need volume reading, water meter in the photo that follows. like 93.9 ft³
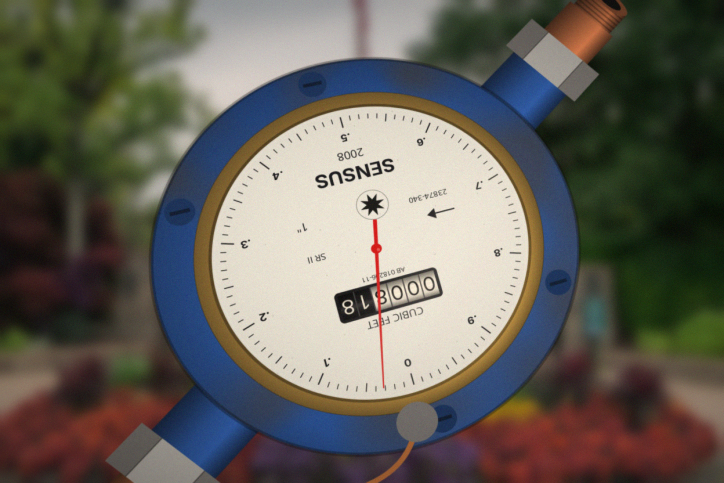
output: 818.03 ft³
